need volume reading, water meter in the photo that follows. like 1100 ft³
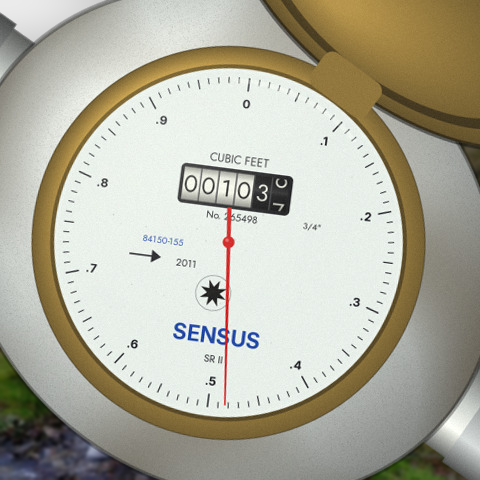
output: 1036.48 ft³
